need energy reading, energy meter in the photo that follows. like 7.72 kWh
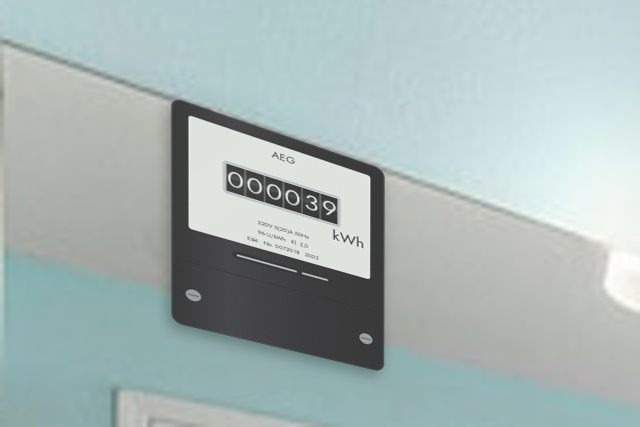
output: 39 kWh
